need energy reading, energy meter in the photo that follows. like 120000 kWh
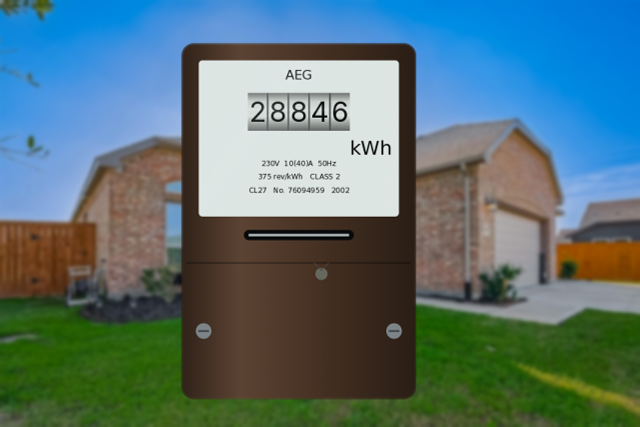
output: 28846 kWh
